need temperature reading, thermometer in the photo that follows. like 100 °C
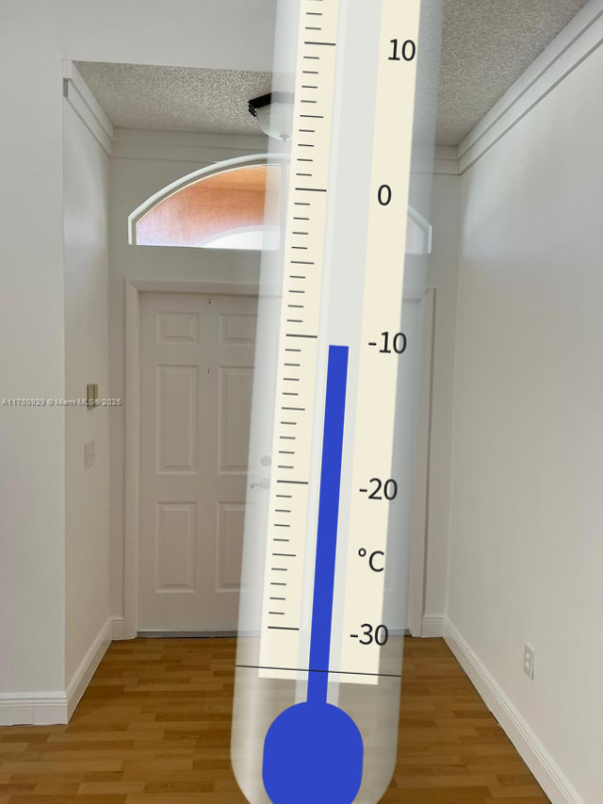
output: -10.5 °C
